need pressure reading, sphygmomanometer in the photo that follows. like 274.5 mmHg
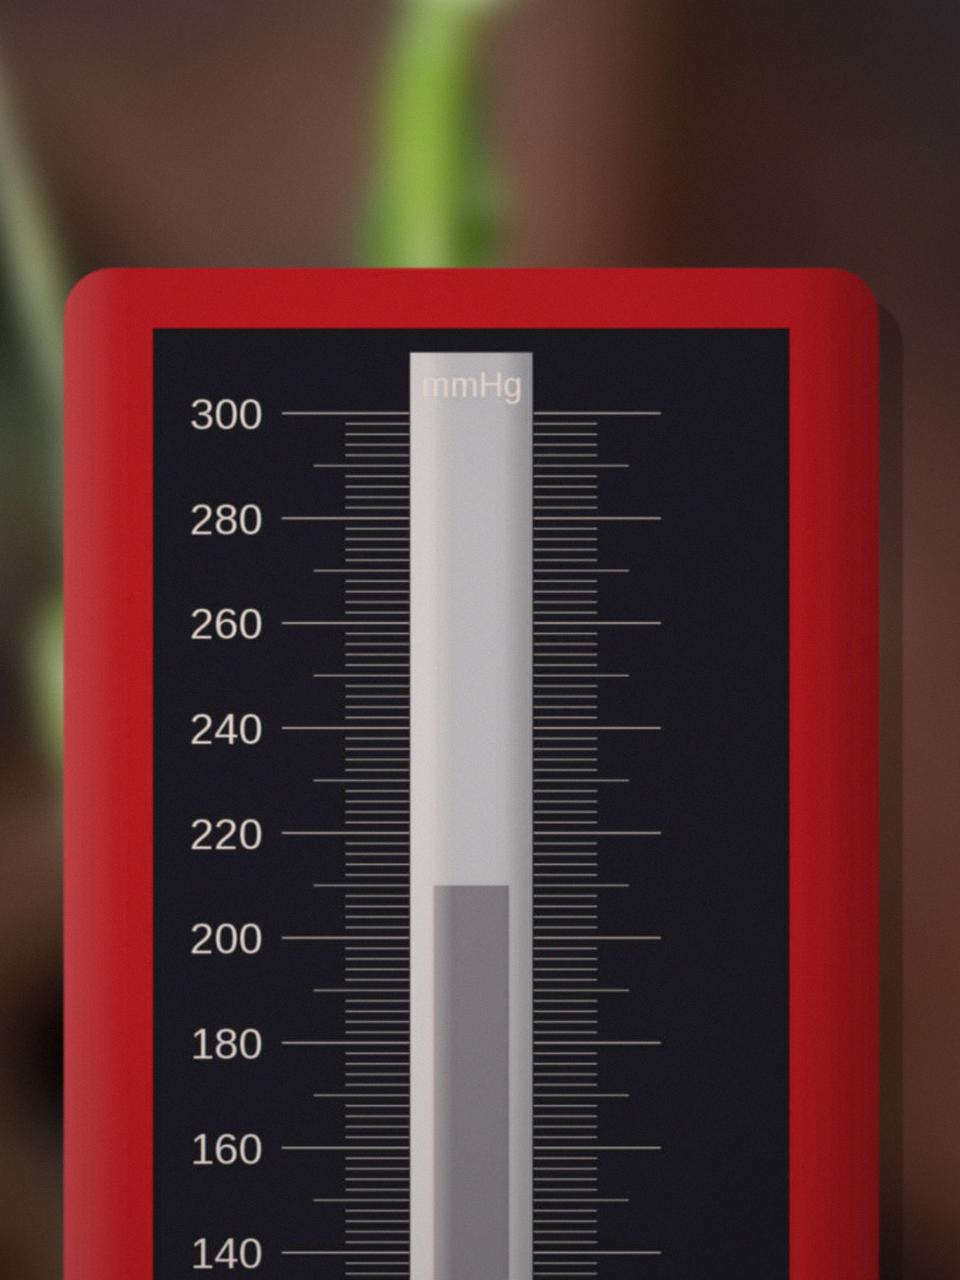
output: 210 mmHg
